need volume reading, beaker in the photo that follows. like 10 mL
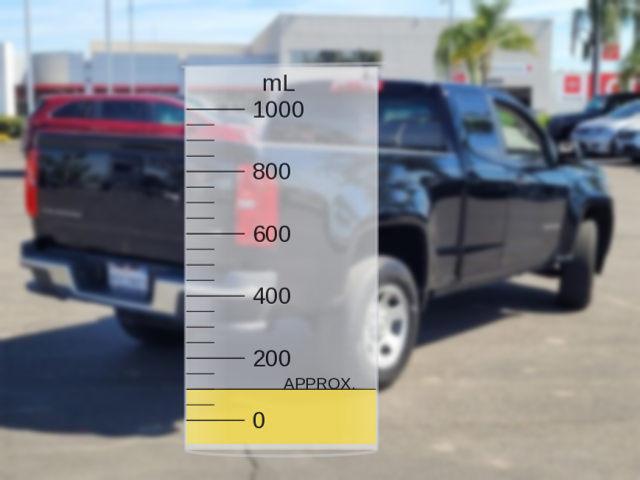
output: 100 mL
